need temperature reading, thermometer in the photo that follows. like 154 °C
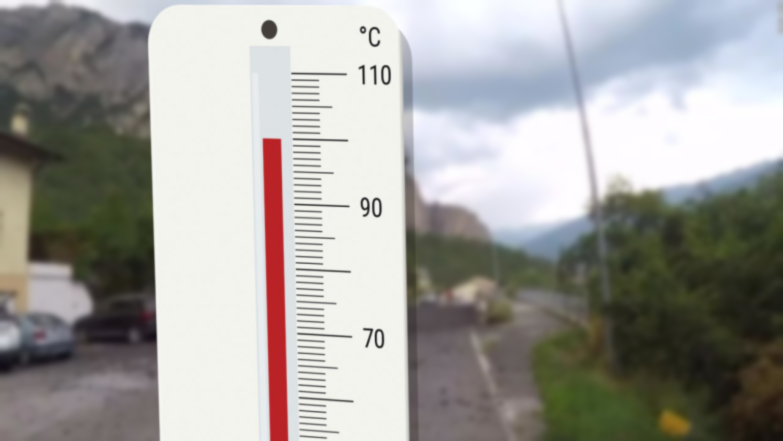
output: 100 °C
